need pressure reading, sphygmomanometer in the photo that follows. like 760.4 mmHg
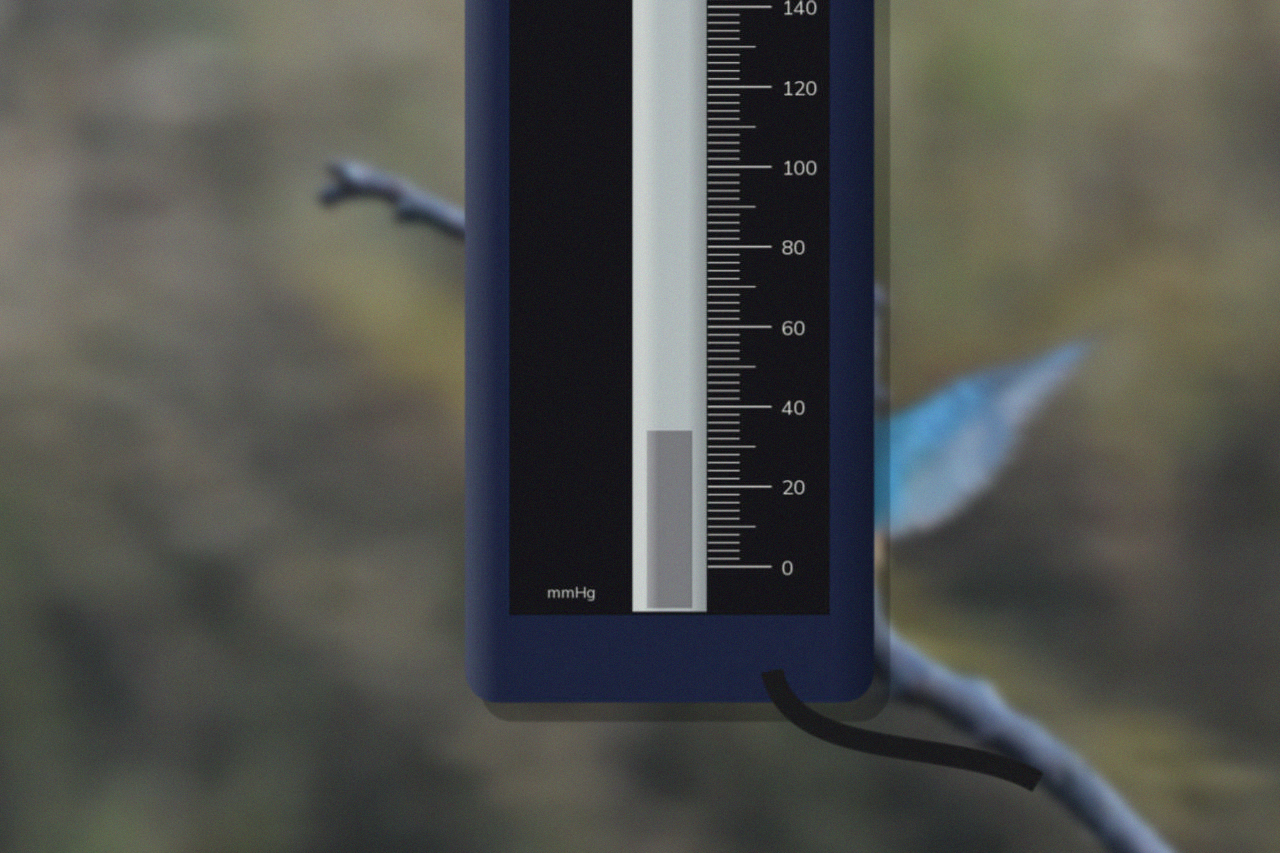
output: 34 mmHg
